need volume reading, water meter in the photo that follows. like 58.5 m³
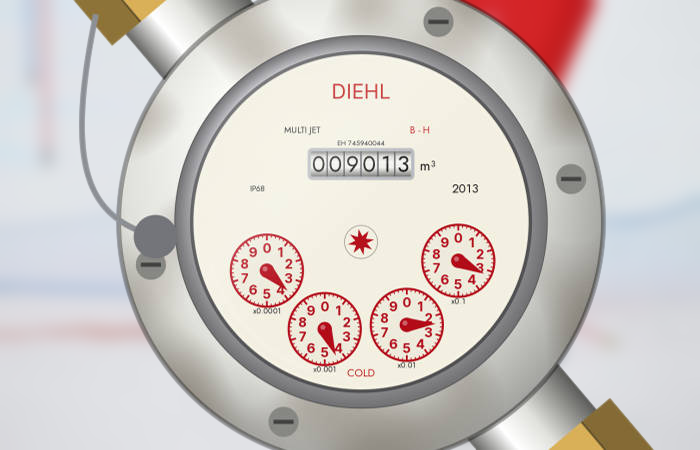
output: 9013.3243 m³
